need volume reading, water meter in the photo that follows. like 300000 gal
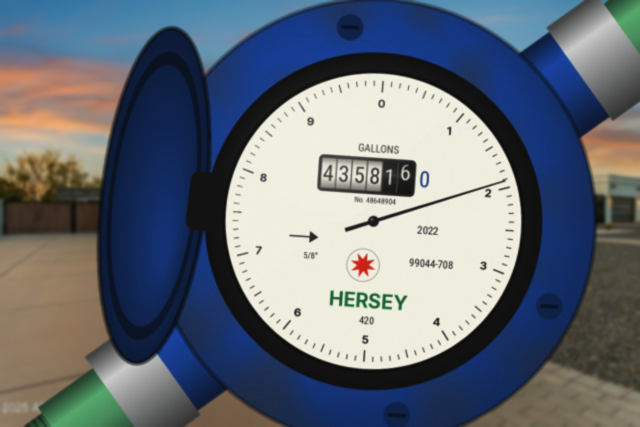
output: 4358161.9 gal
